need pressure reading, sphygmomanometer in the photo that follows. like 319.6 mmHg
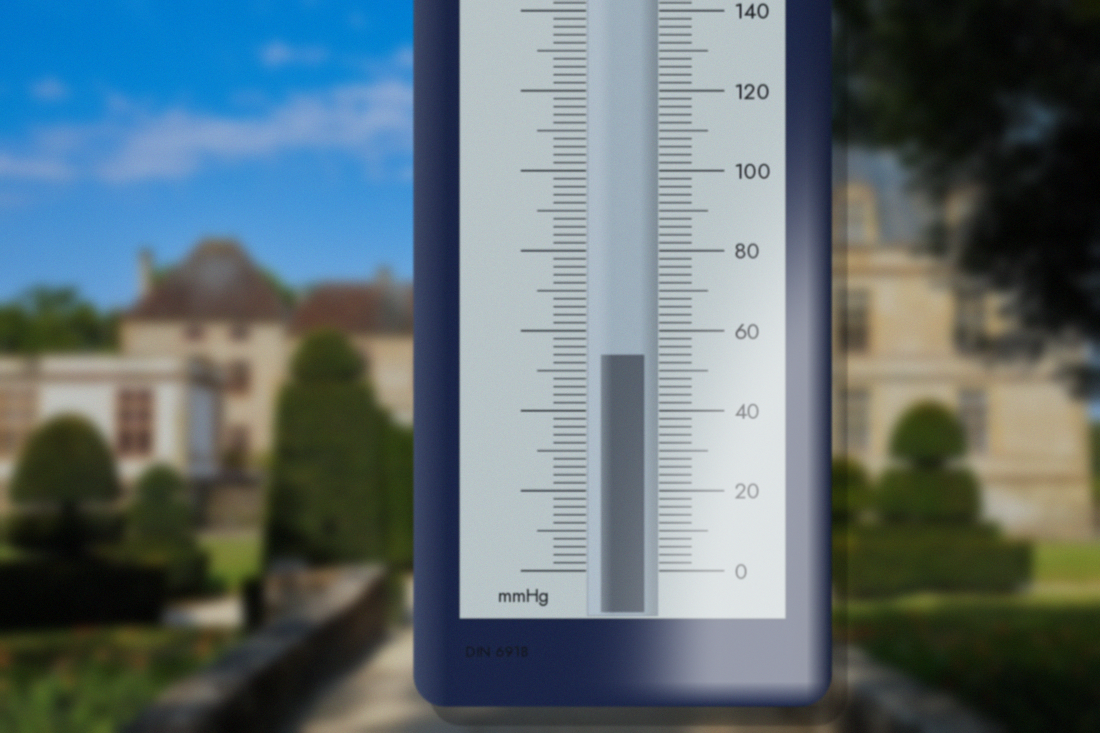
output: 54 mmHg
